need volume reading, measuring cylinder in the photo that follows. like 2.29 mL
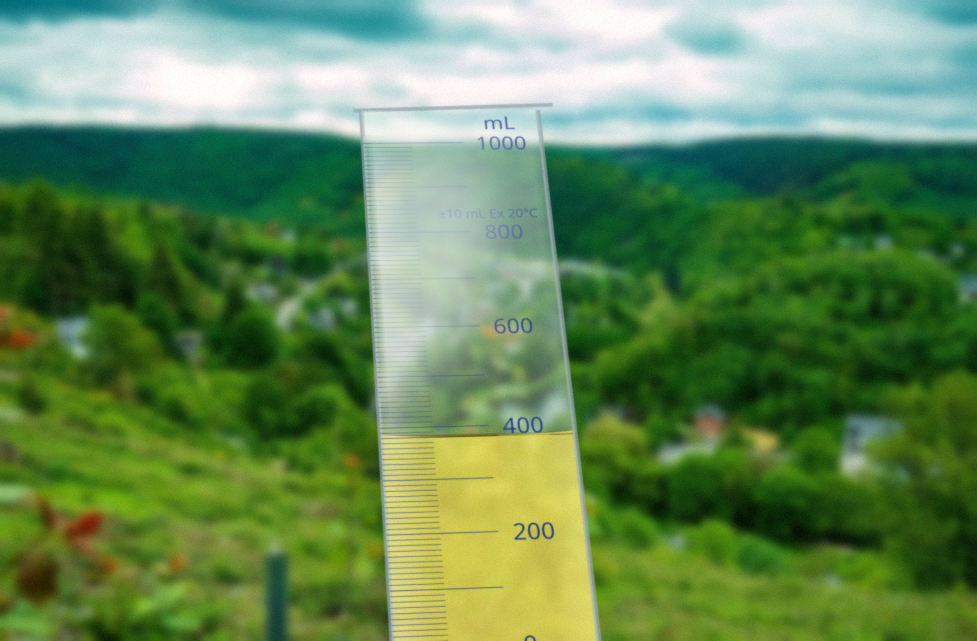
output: 380 mL
